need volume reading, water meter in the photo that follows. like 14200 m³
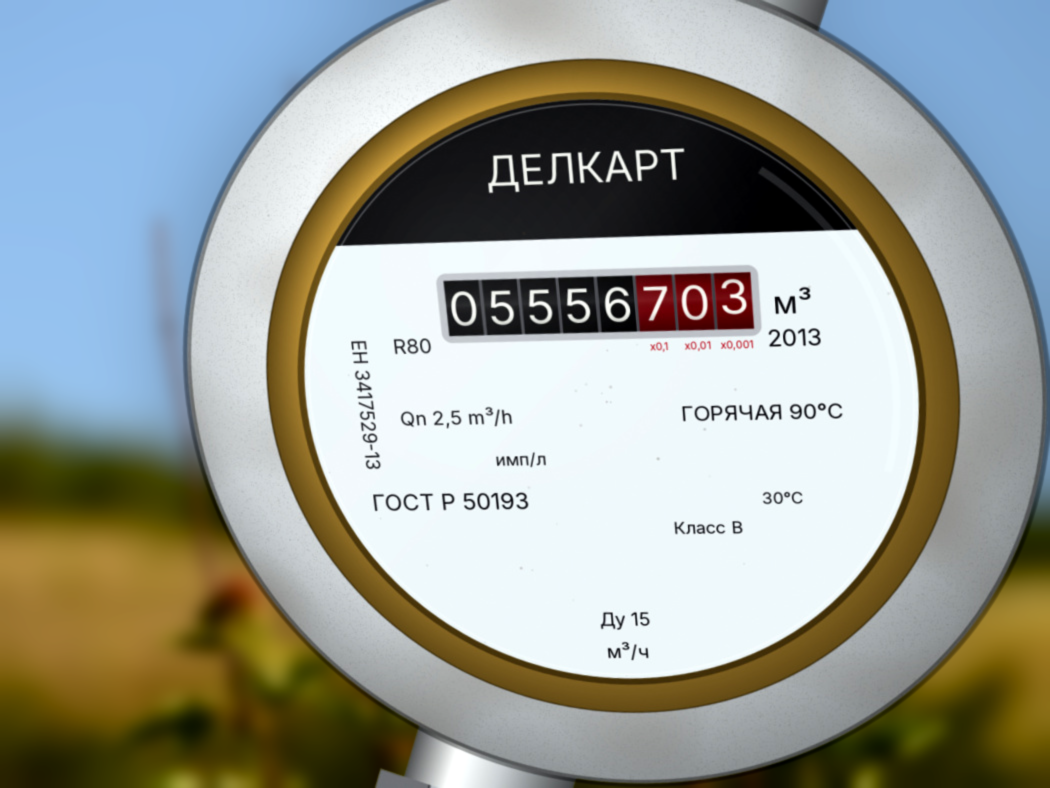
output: 5556.703 m³
